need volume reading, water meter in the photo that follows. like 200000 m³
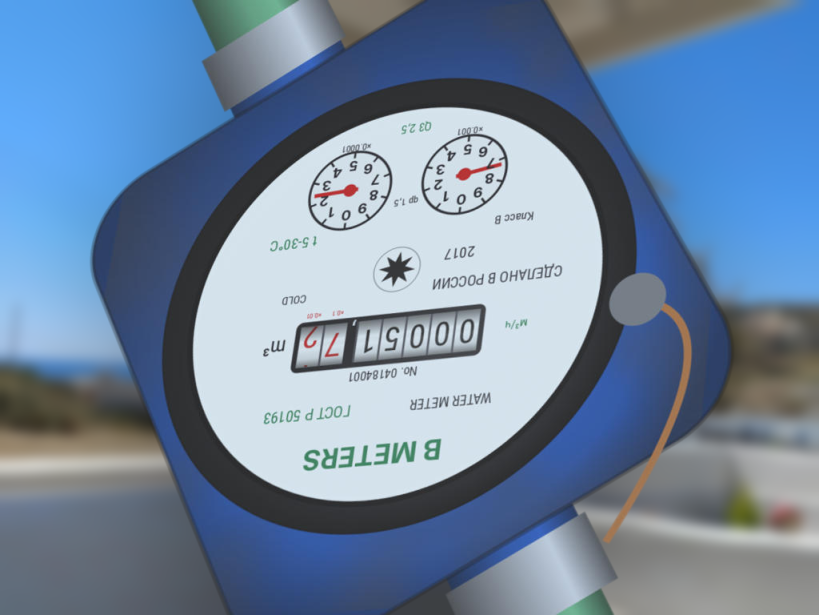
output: 51.7172 m³
